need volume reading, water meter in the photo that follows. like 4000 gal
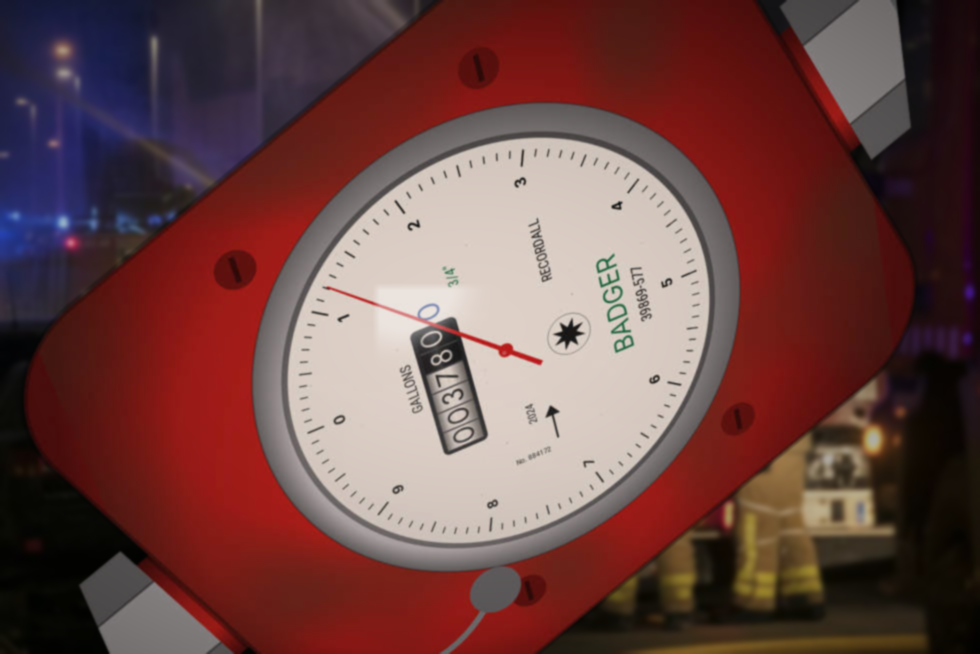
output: 37801.2 gal
